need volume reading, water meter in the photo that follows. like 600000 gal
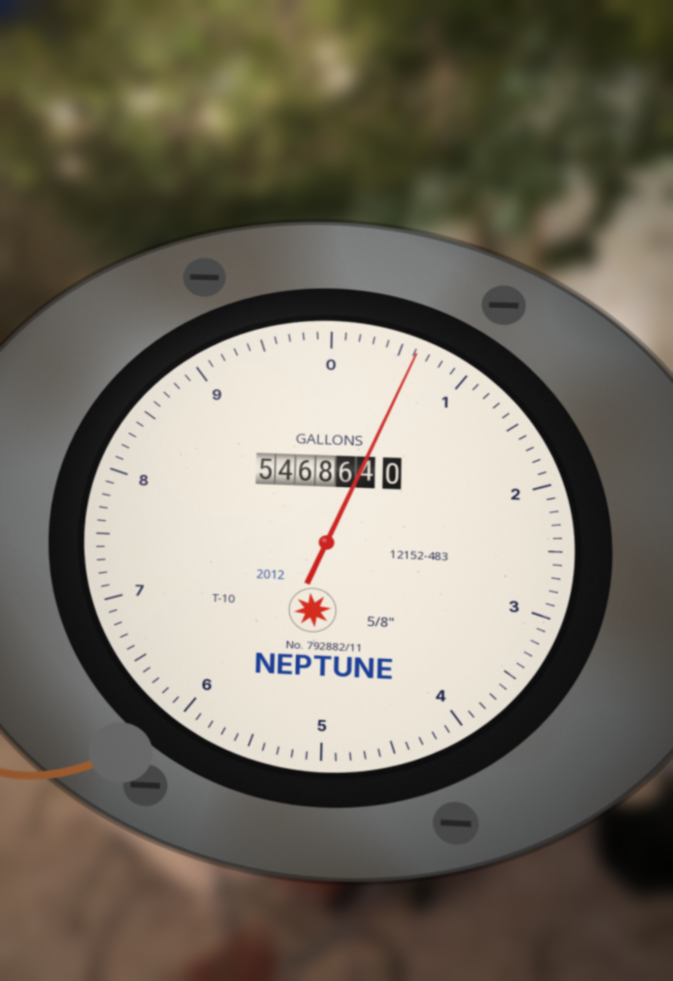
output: 5468640.6 gal
